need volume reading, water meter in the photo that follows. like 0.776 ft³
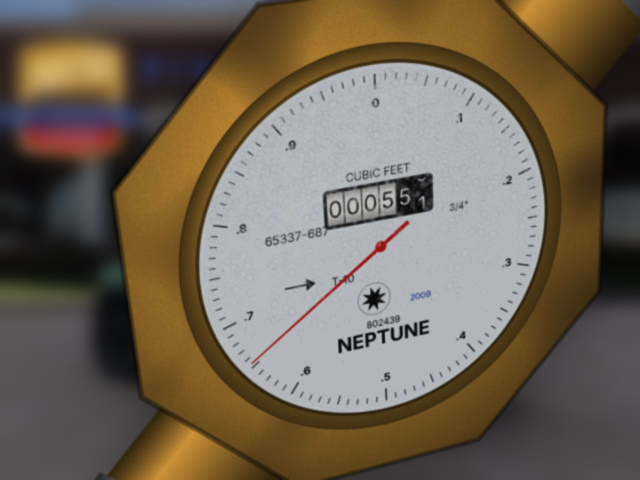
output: 550.65 ft³
